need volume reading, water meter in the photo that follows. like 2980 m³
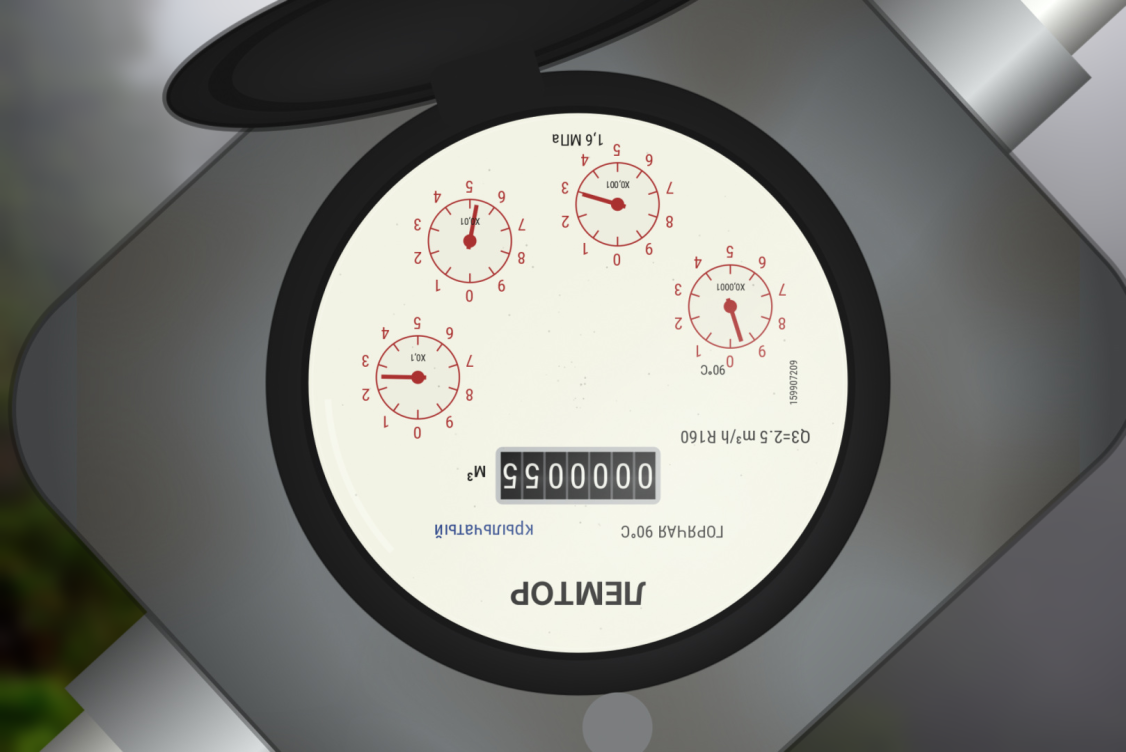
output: 55.2529 m³
